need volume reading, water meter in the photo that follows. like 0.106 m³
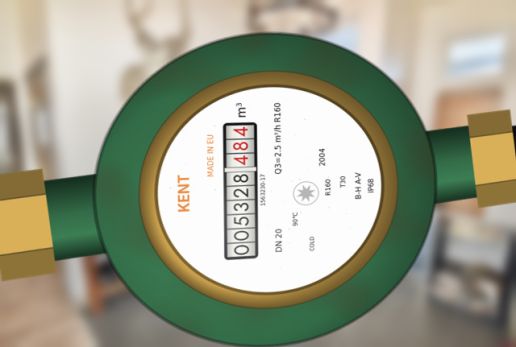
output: 5328.484 m³
